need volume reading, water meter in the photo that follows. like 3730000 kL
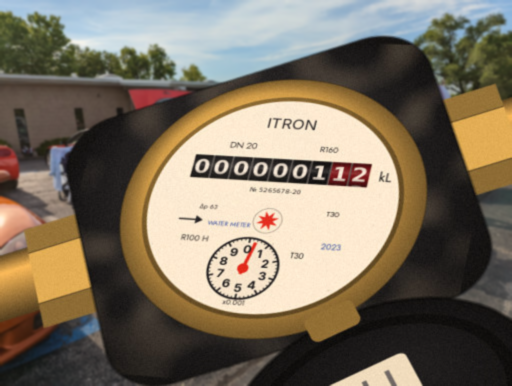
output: 1.120 kL
